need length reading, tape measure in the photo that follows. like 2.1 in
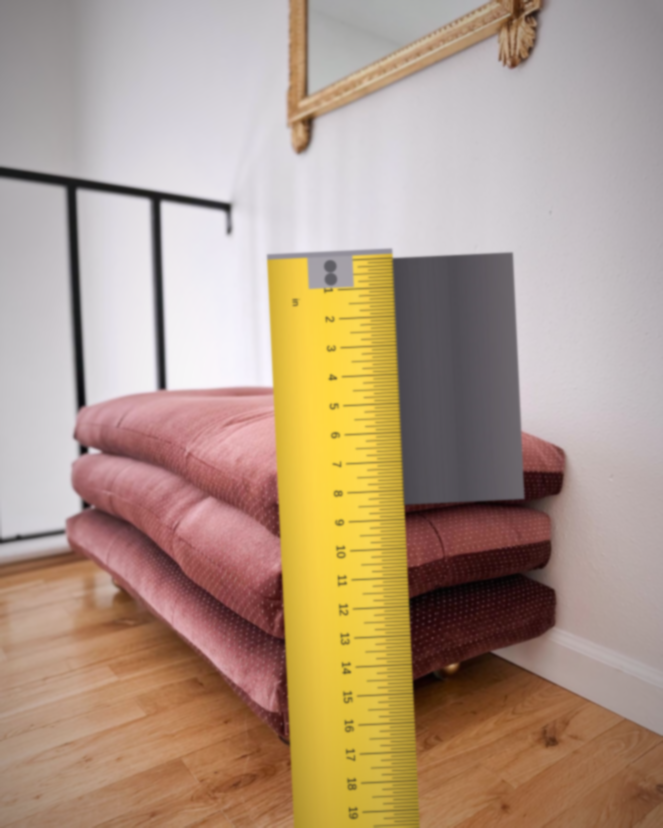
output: 8.5 in
